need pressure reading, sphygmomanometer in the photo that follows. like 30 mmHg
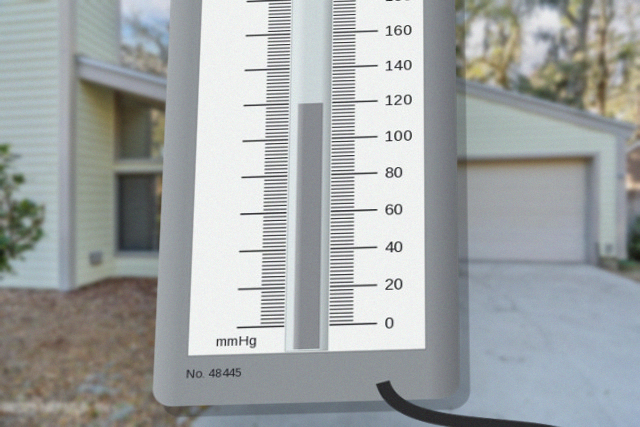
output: 120 mmHg
